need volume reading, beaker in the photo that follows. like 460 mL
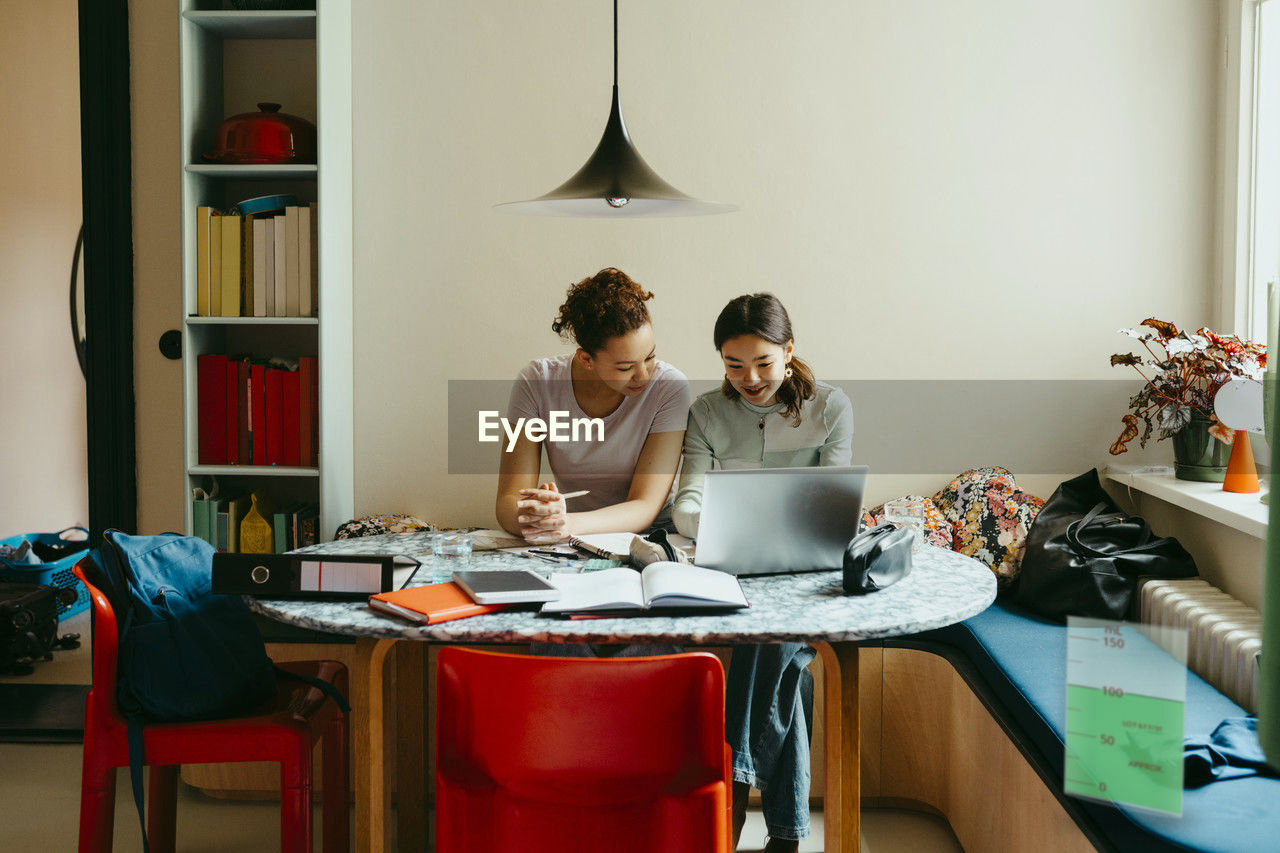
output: 100 mL
